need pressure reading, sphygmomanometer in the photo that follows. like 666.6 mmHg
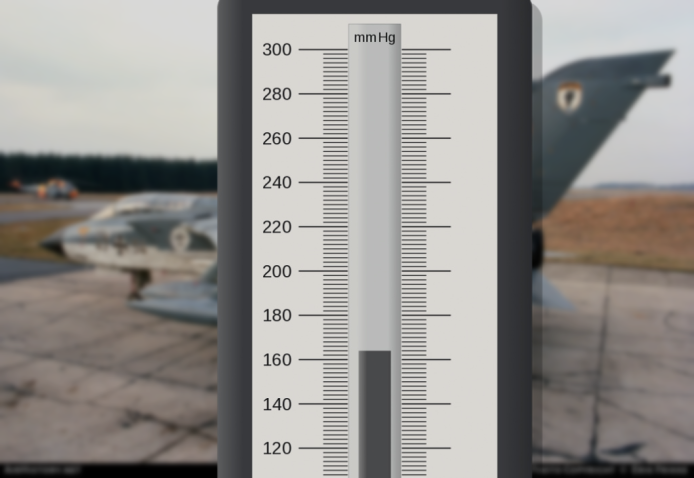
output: 164 mmHg
